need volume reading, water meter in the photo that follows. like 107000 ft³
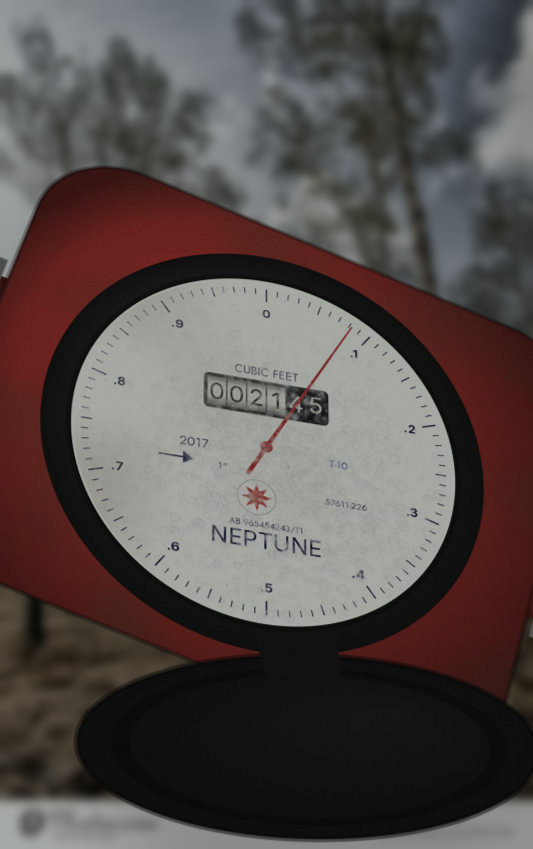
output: 2145.08 ft³
